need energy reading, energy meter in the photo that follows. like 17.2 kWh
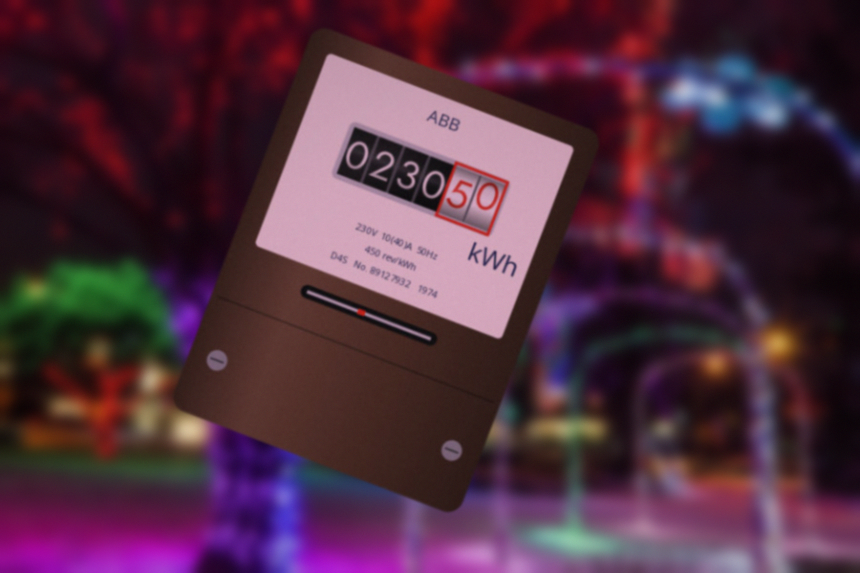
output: 230.50 kWh
